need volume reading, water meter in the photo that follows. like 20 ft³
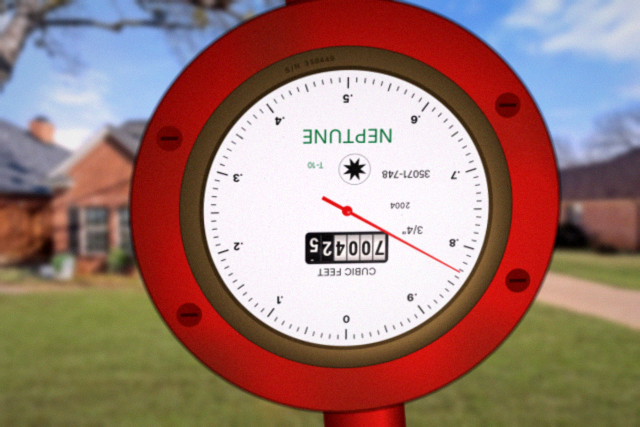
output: 700424.83 ft³
